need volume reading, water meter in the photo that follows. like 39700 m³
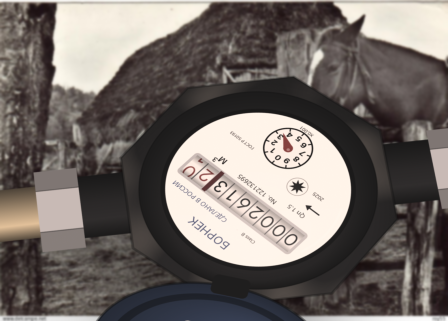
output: 2613.203 m³
